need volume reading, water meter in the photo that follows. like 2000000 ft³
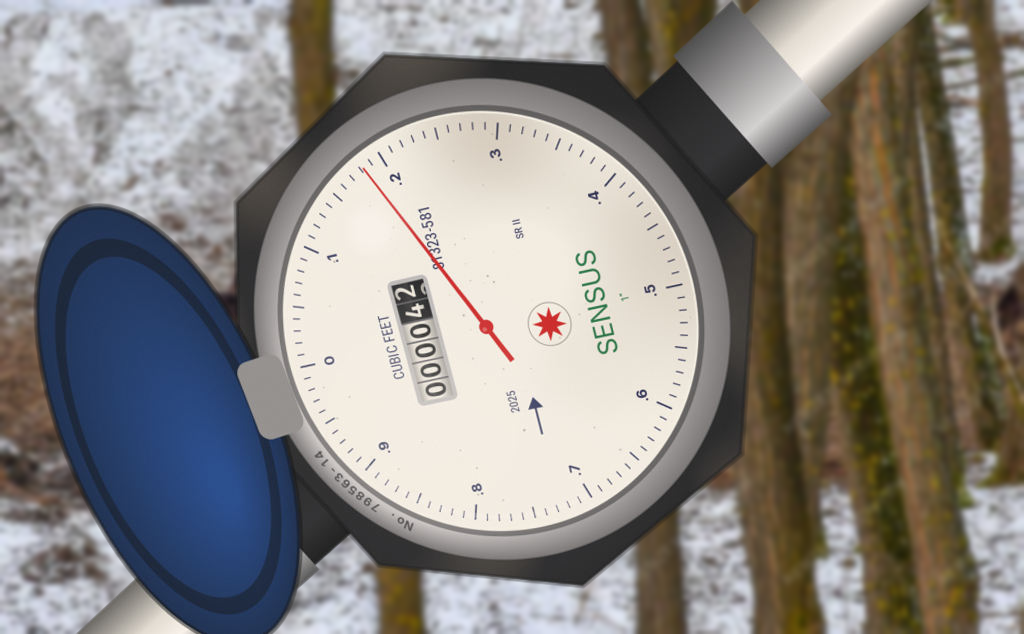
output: 42.18 ft³
